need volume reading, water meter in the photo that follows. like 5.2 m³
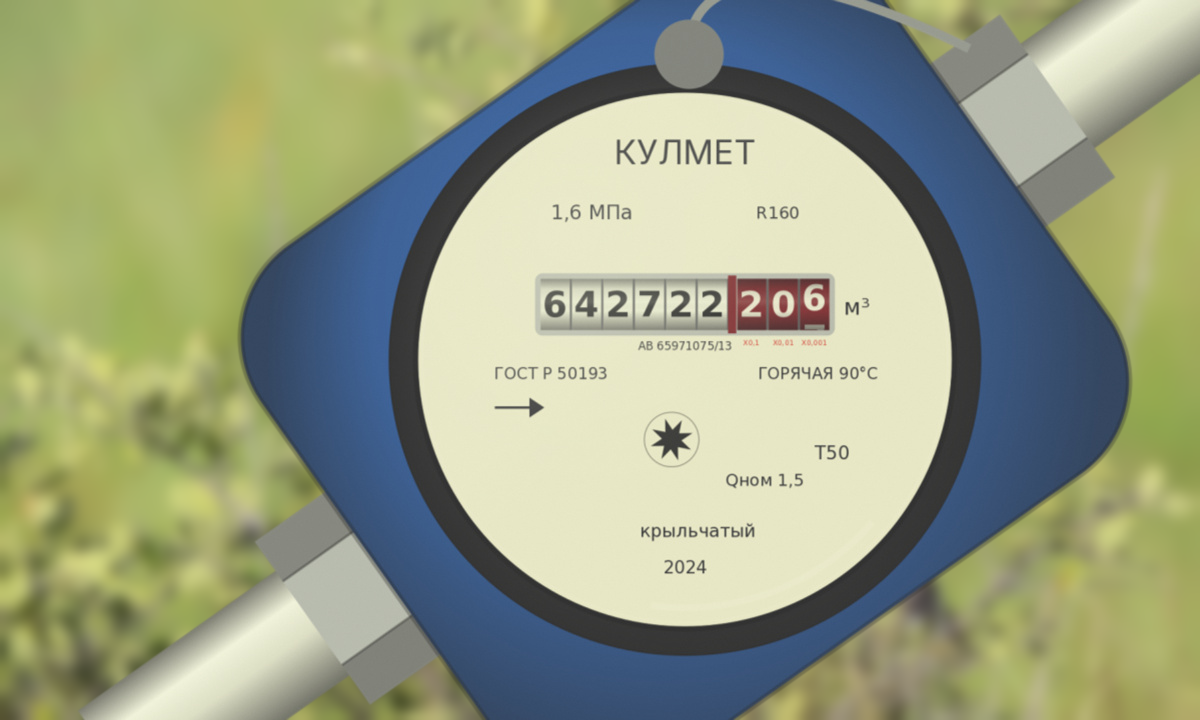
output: 642722.206 m³
